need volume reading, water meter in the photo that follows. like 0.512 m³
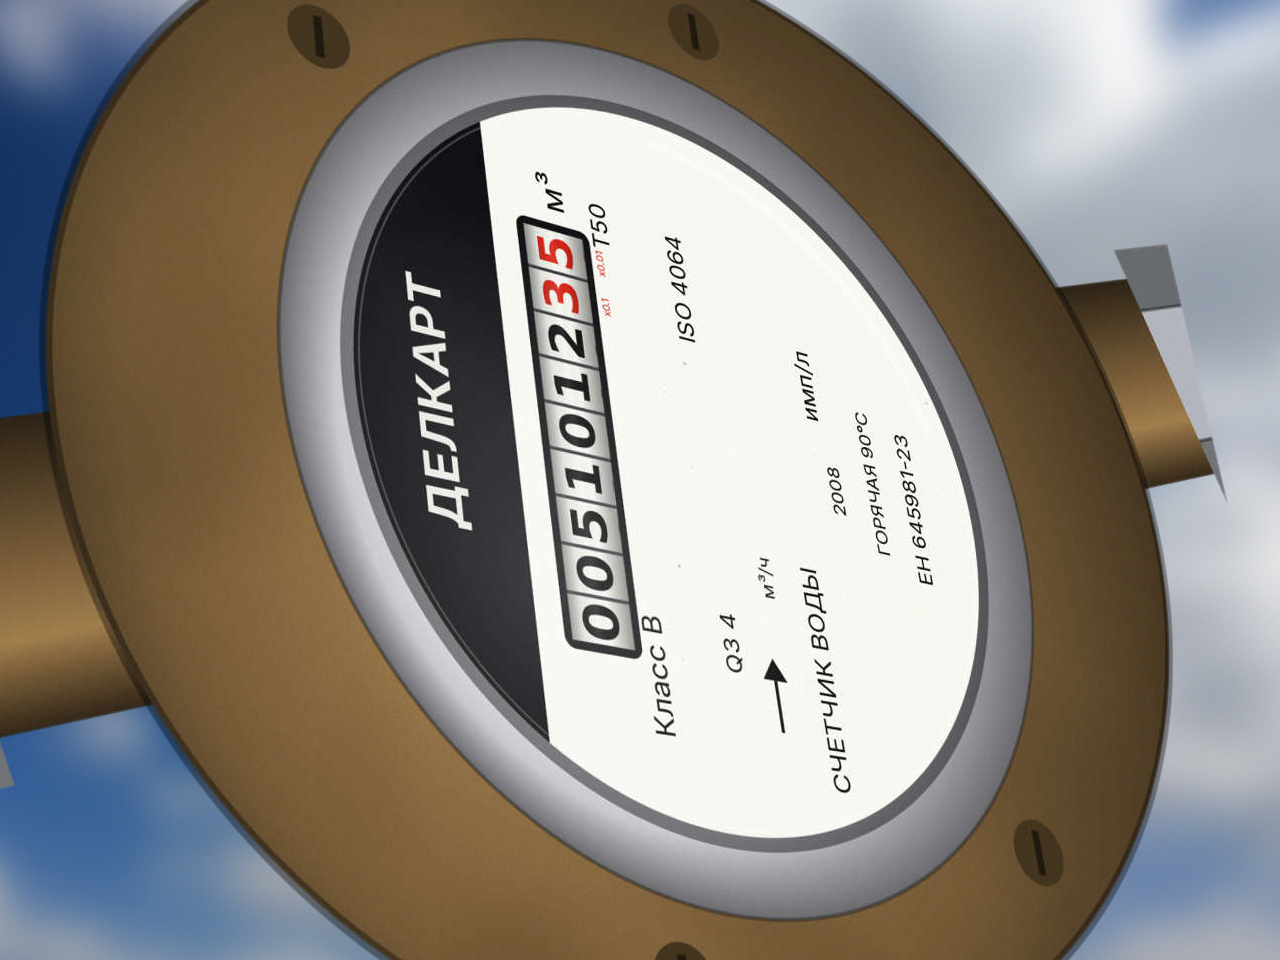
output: 51012.35 m³
